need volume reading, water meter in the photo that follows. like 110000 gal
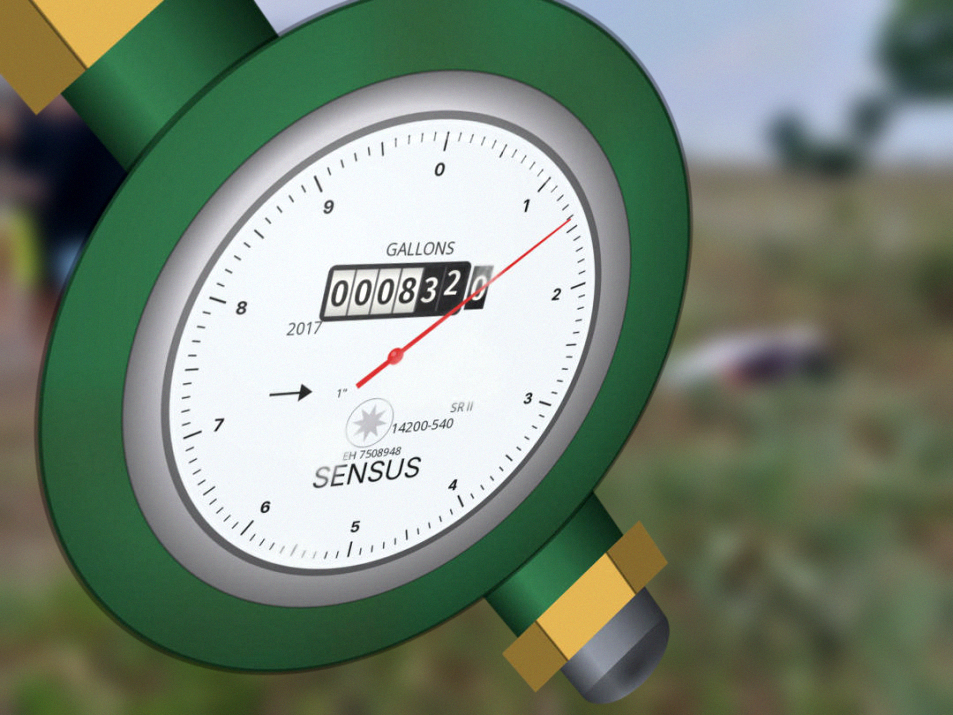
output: 8321.4 gal
